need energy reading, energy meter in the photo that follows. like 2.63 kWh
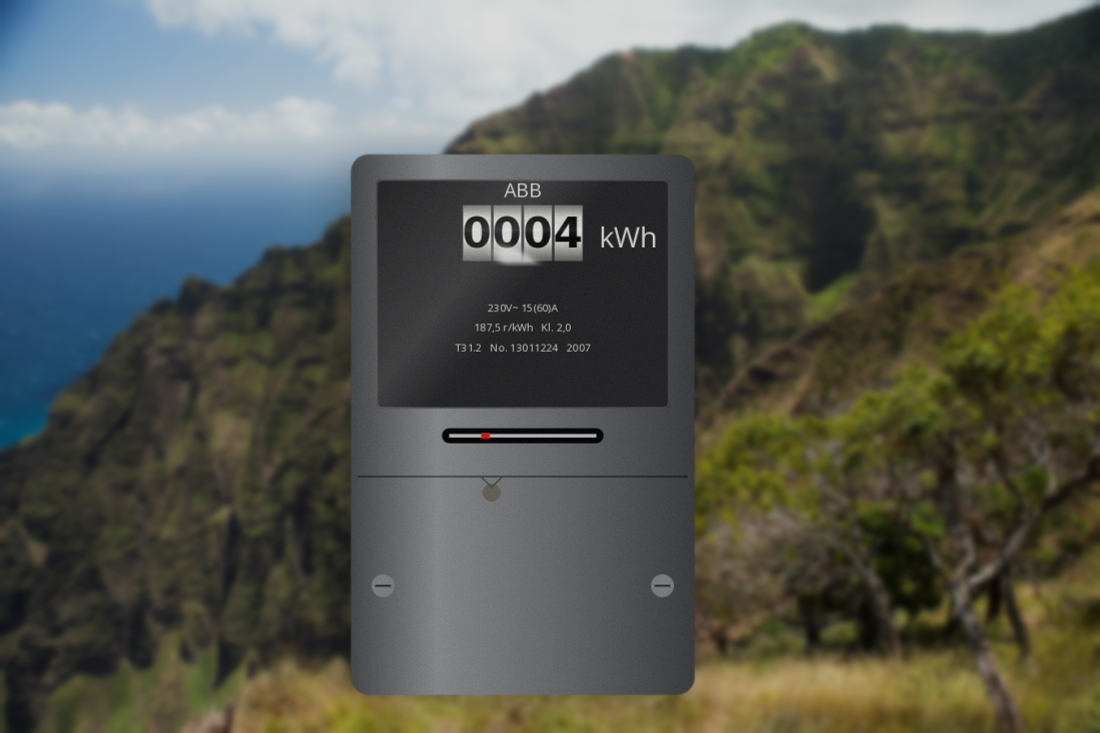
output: 4 kWh
